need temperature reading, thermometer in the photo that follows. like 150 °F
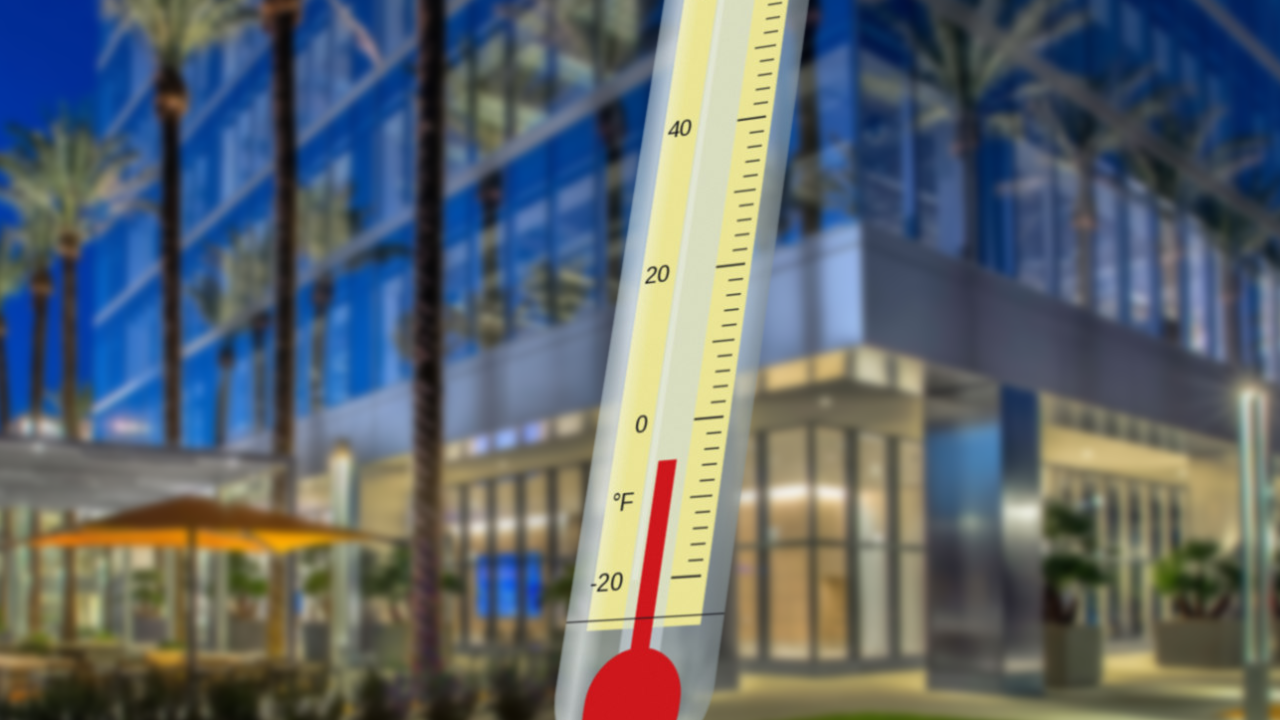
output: -5 °F
